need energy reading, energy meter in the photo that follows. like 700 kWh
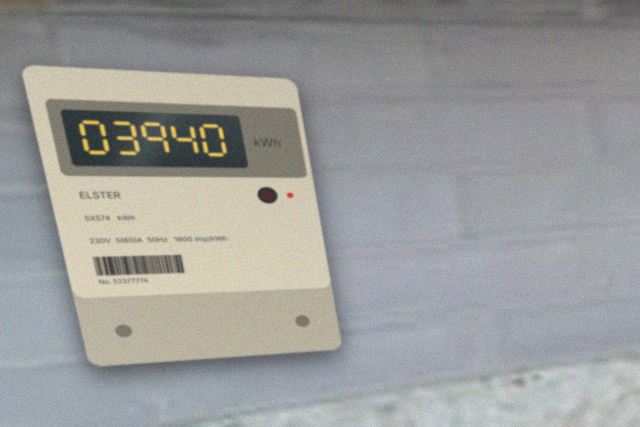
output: 3940 kWh
